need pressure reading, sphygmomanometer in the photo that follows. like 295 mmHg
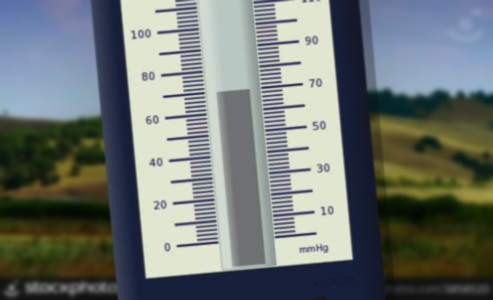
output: 70 mmHg
